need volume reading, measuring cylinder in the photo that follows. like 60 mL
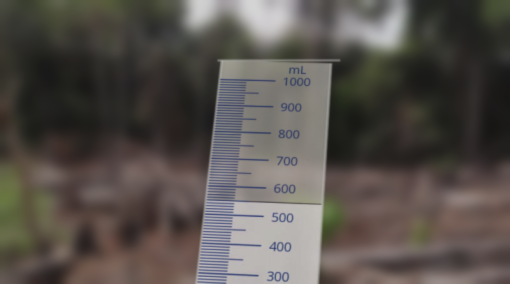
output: 550 mL
